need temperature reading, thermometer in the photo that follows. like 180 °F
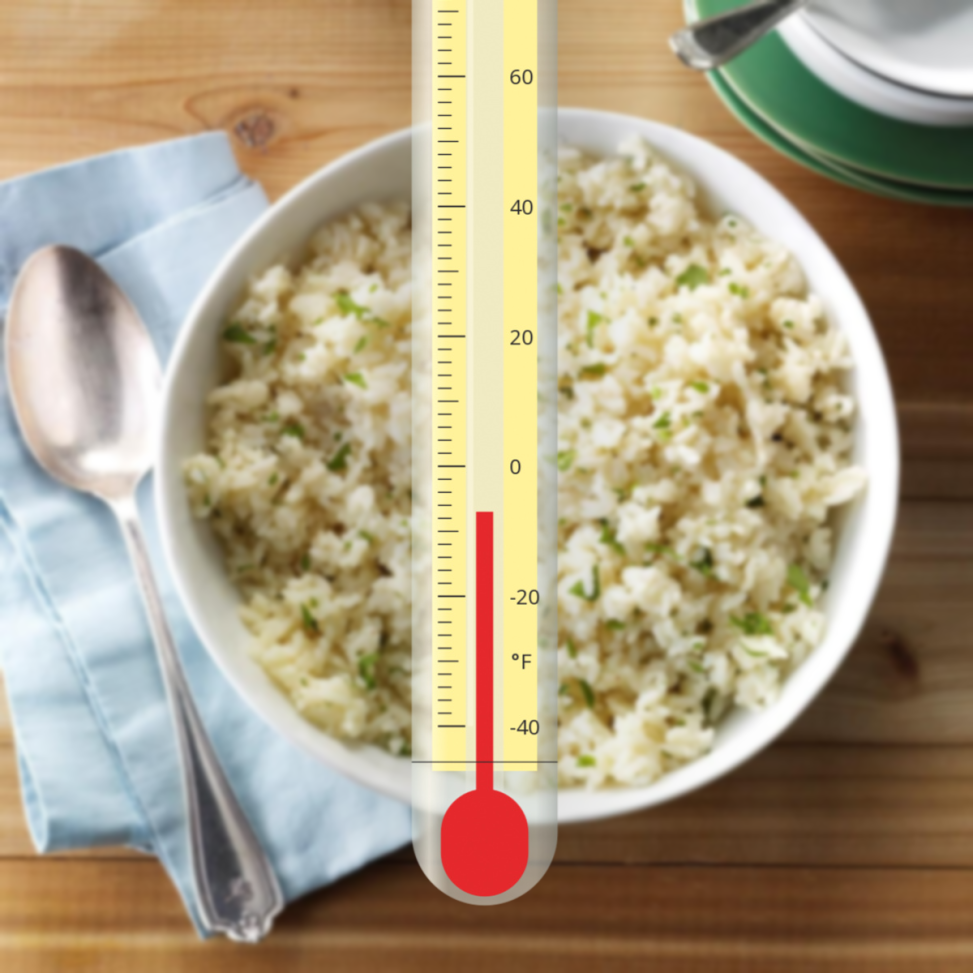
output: -7 °F
